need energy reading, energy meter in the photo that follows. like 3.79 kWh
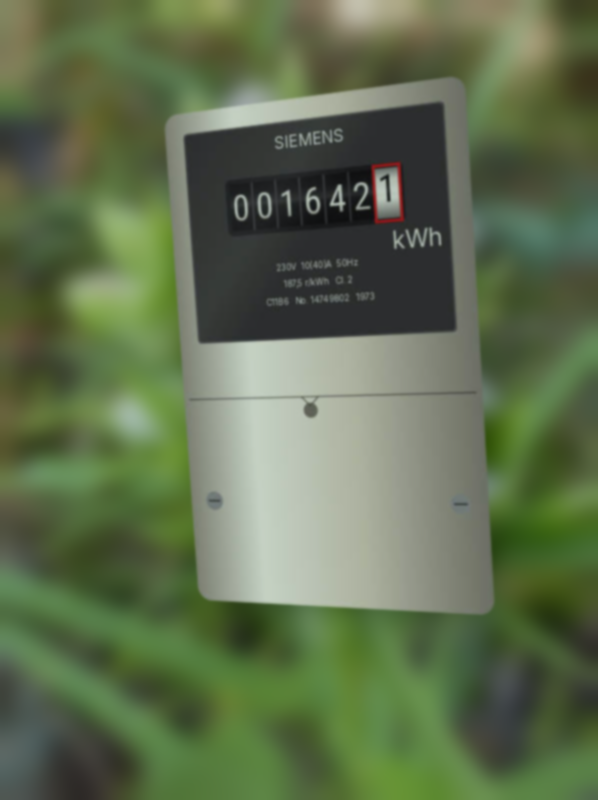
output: 1642.1 kWh
